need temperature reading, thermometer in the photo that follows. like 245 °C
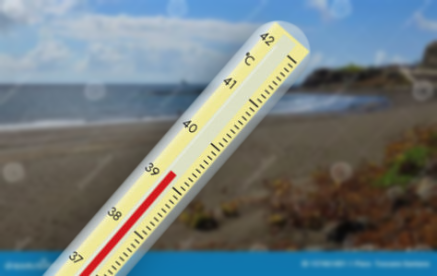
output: 39.2 °C
